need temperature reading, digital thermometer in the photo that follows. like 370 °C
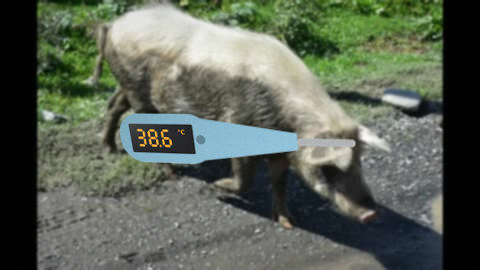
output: 38.6 °C
